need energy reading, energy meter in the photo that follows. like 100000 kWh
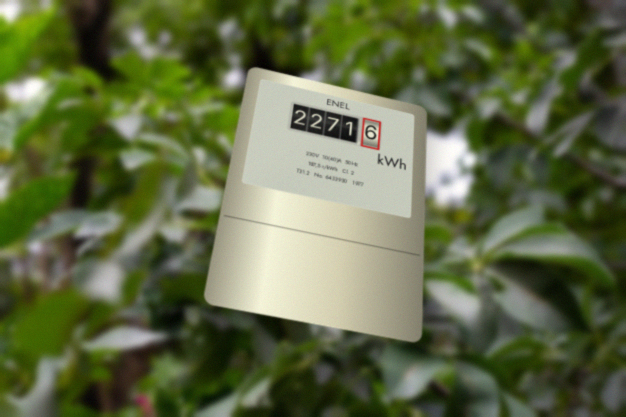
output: 2271.6 kWh
